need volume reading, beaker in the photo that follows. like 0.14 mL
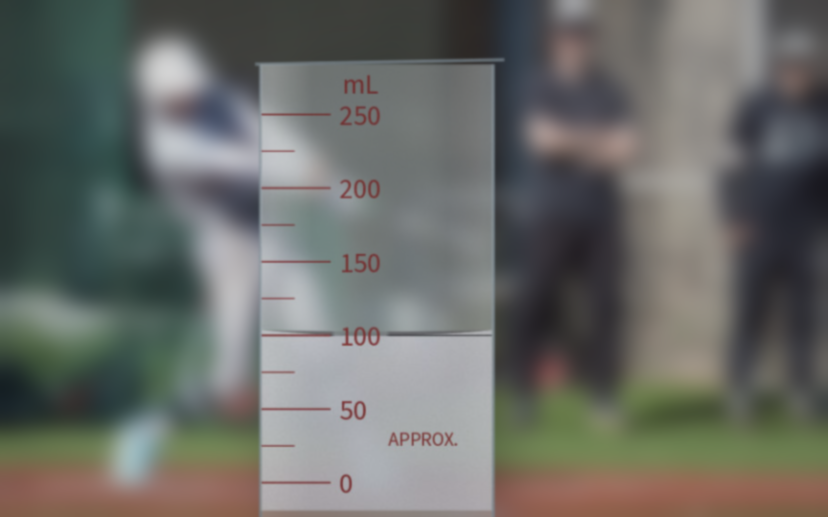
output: 100 mL
